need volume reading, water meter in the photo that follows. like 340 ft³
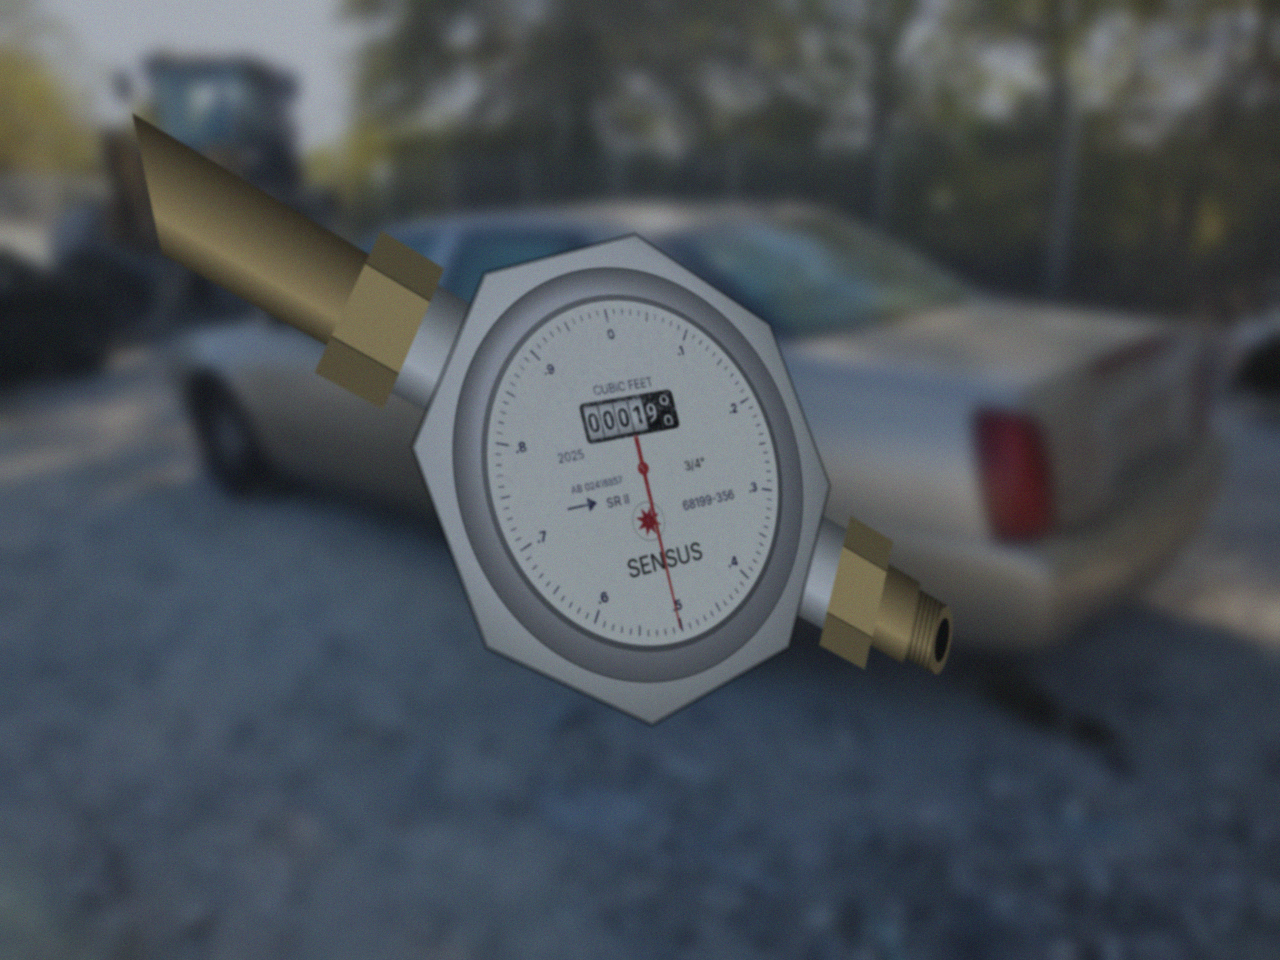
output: 198.50 ft³
